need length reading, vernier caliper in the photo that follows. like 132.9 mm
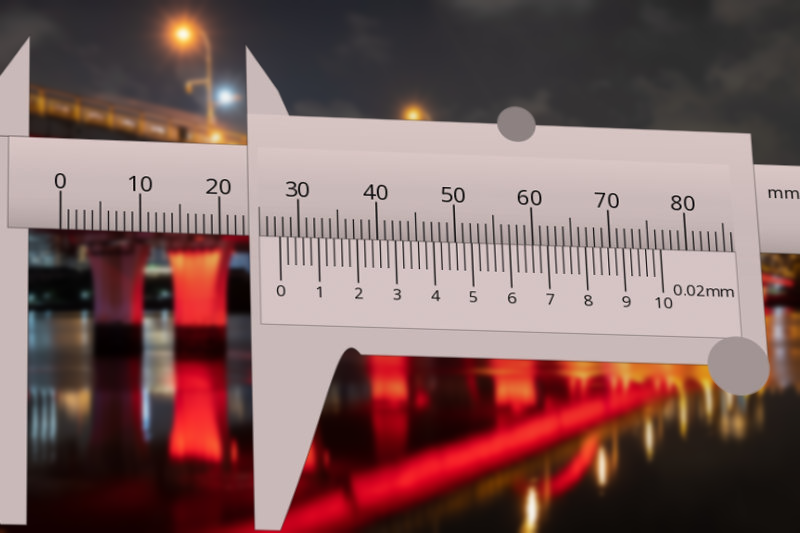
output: 27.6 mm
